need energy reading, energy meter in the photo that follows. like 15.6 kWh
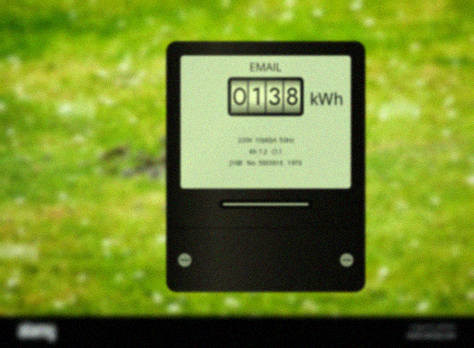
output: 138 kWh
